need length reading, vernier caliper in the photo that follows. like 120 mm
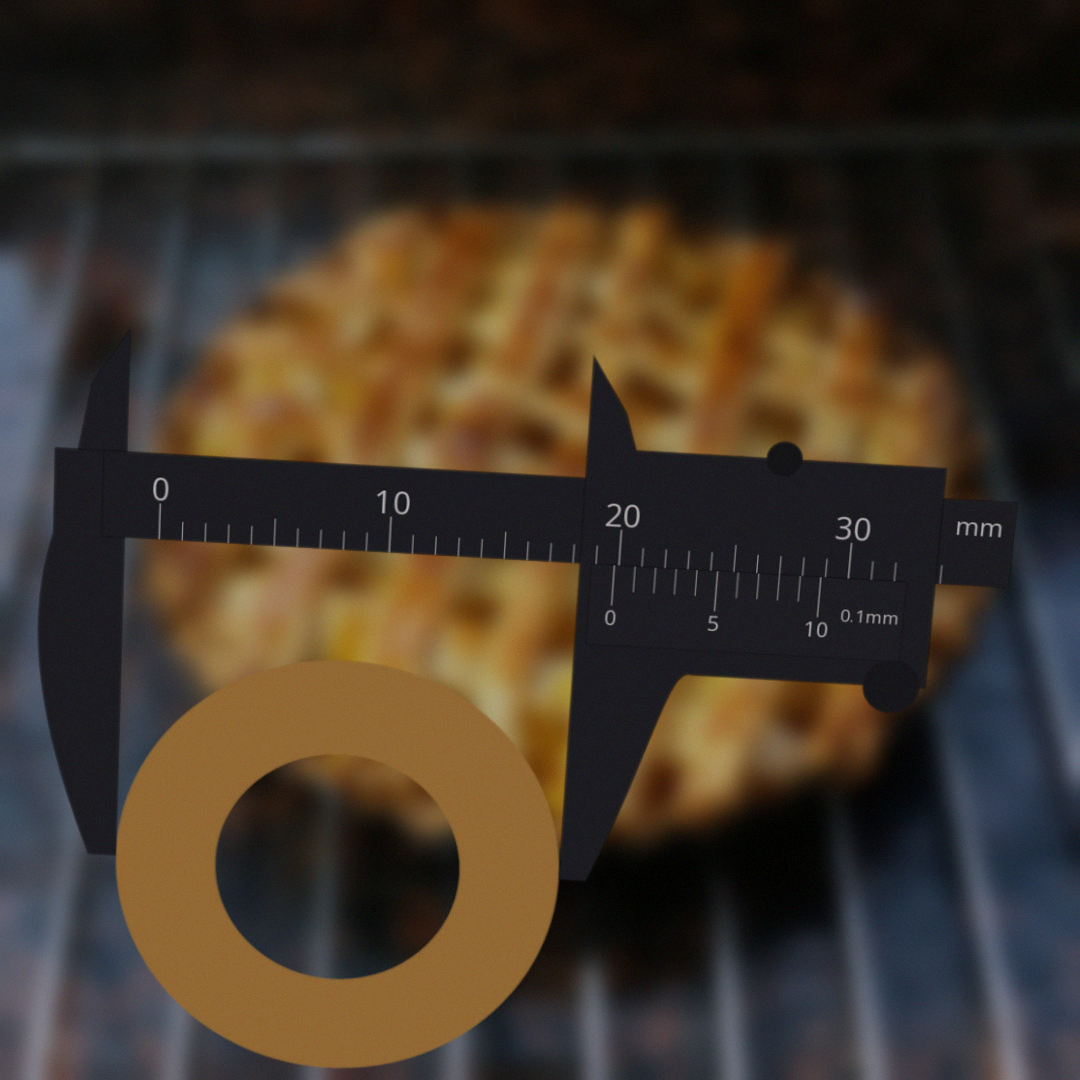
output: 19.8 mm
